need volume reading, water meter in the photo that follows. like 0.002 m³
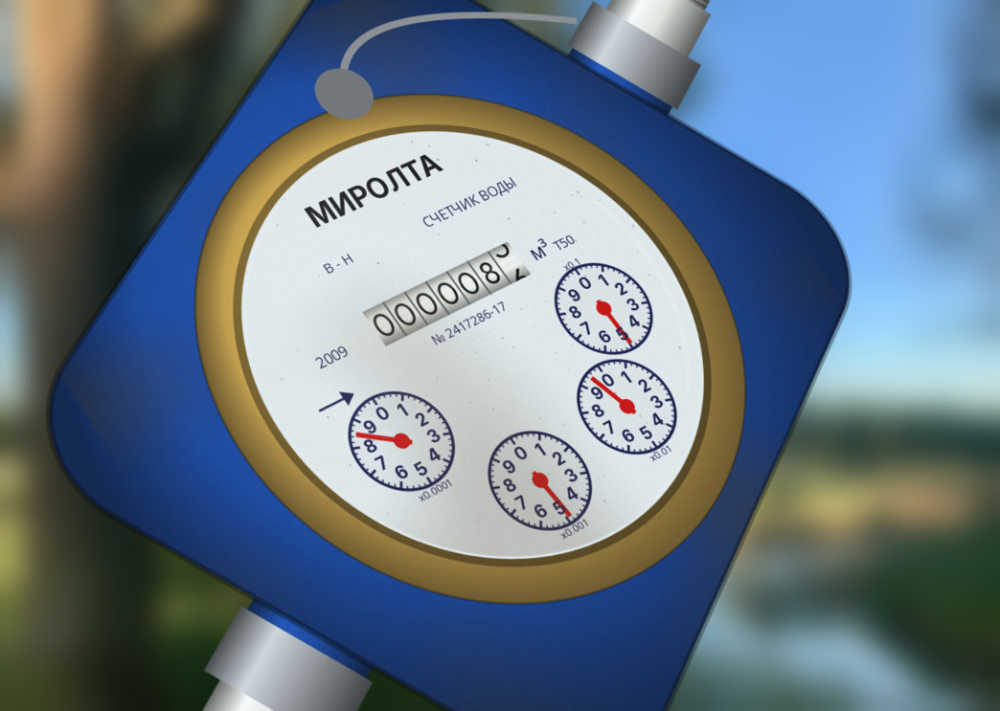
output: 85.4948 m³
